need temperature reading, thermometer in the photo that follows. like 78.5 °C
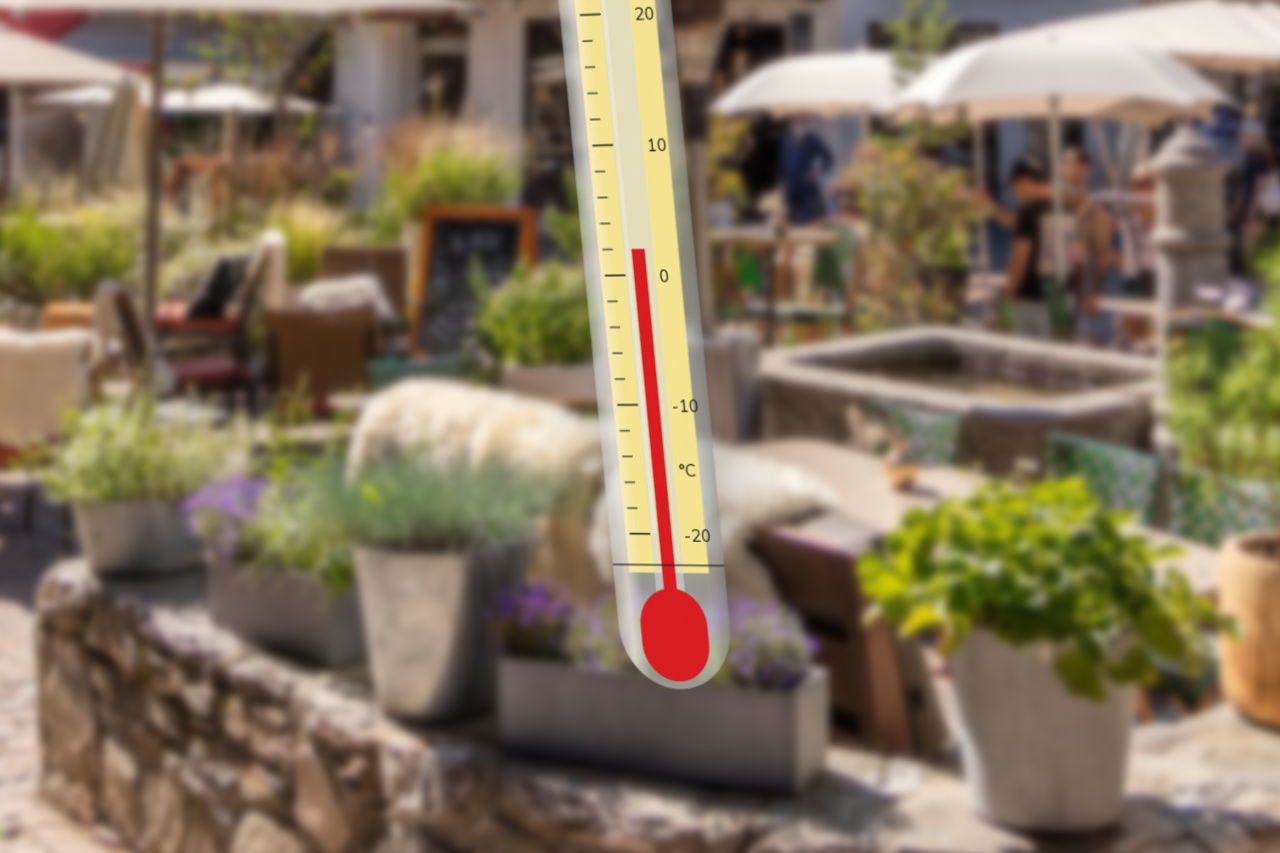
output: 2 °C
